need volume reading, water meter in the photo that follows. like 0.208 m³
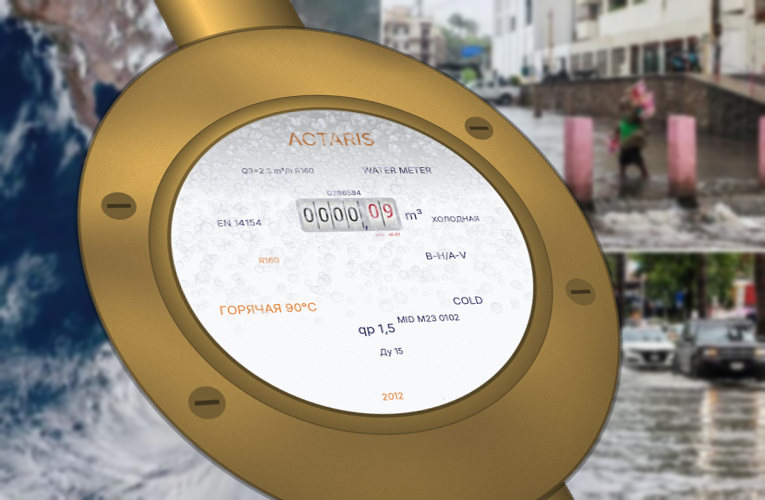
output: 0.09 m³
